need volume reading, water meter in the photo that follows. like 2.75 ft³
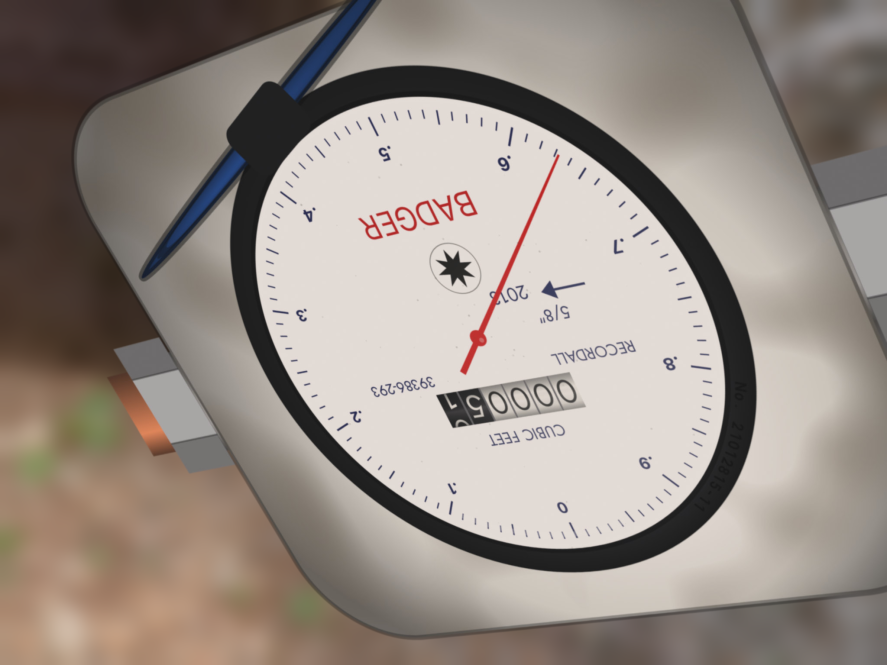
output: 50.63 ft³
